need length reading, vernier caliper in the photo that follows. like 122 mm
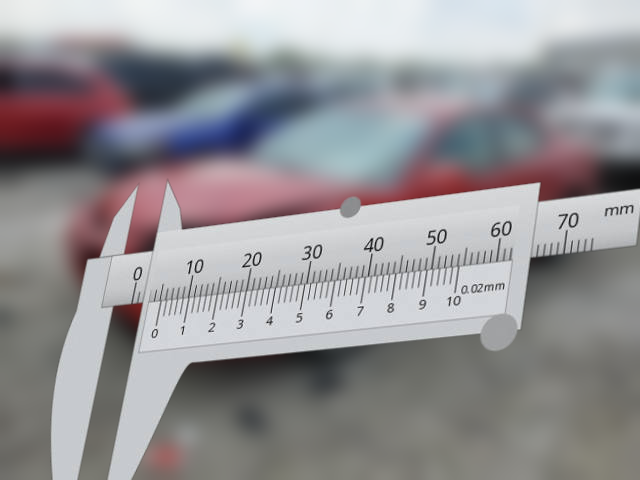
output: 5.2 mm
